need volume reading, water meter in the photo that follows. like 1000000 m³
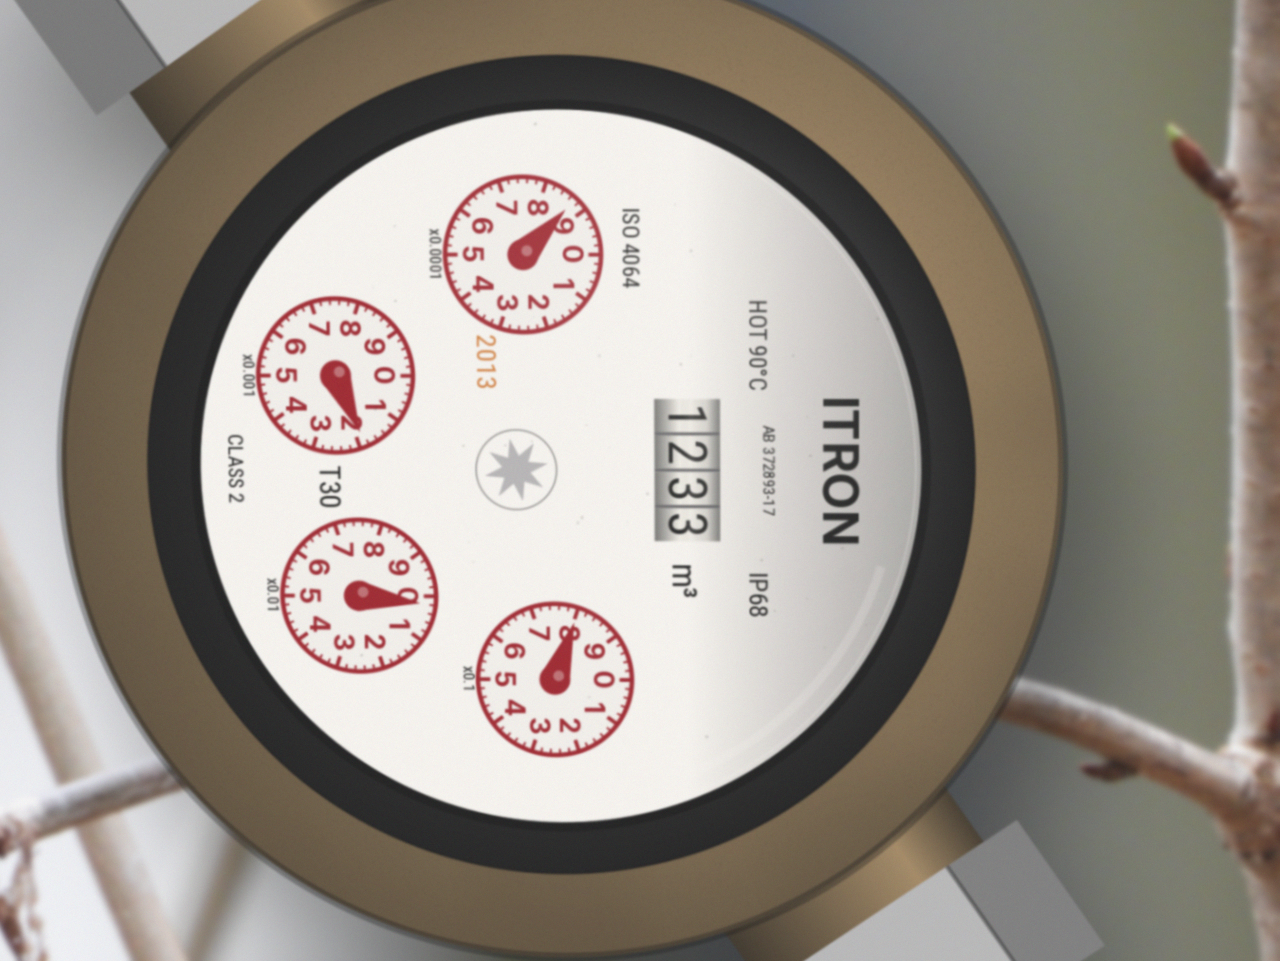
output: 1233.8018 m³
